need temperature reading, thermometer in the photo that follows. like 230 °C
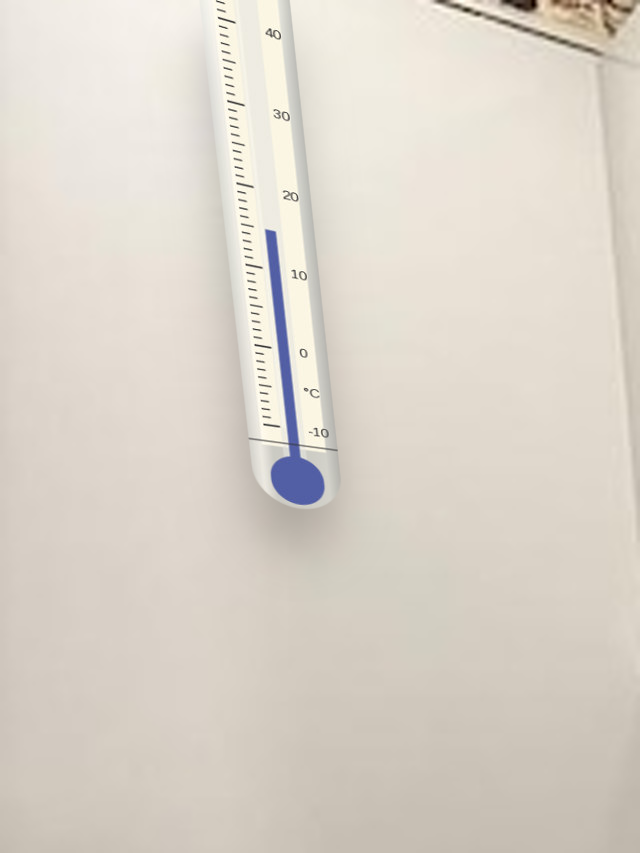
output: 15 °C
